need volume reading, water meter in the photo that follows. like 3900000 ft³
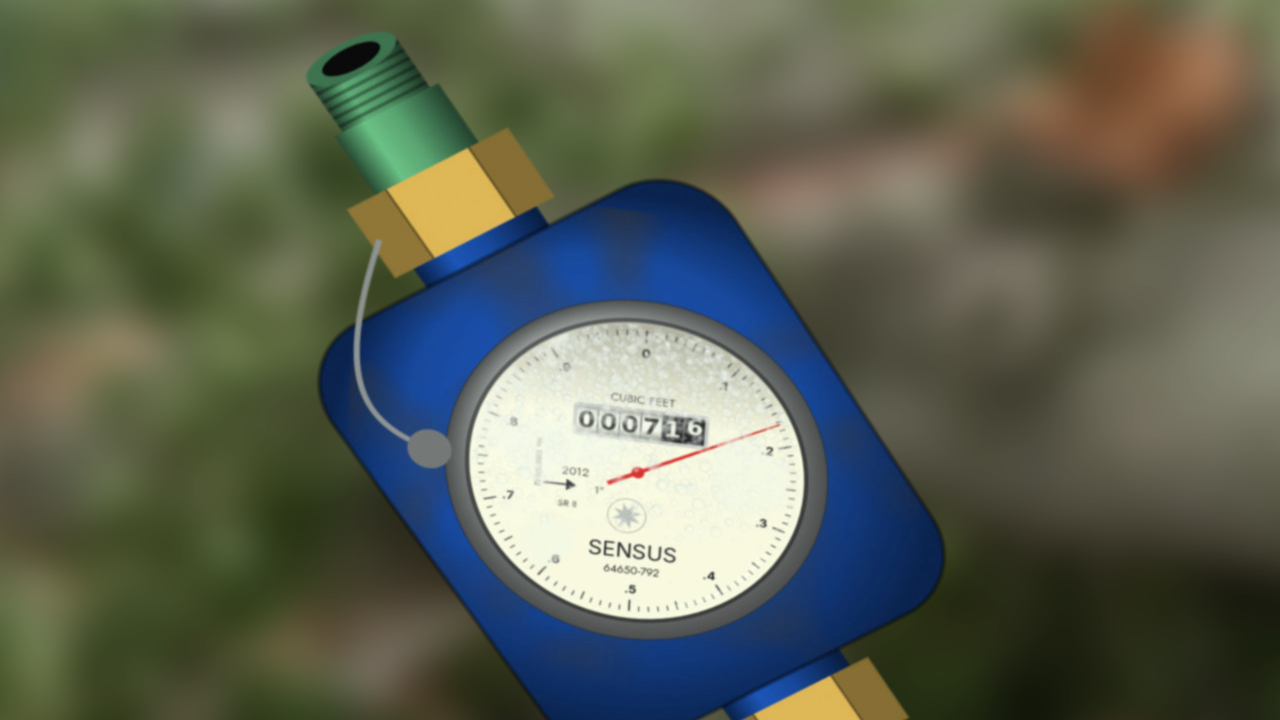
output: 716.17 ft³
